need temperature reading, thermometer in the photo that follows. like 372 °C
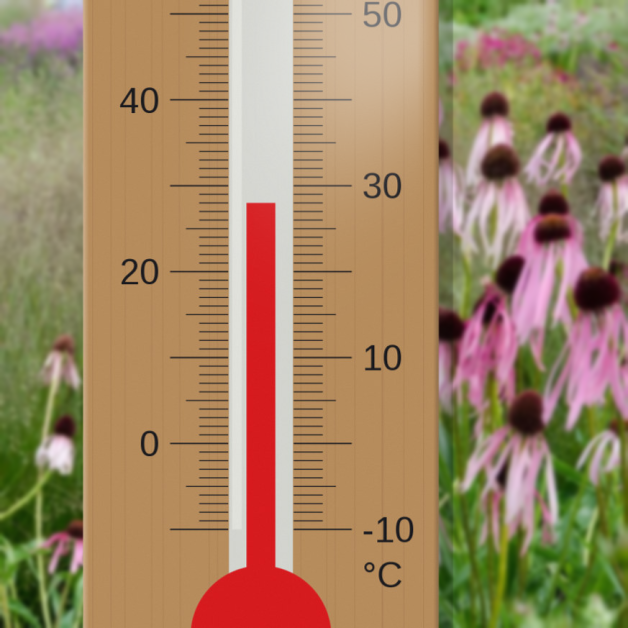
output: 28 °C
